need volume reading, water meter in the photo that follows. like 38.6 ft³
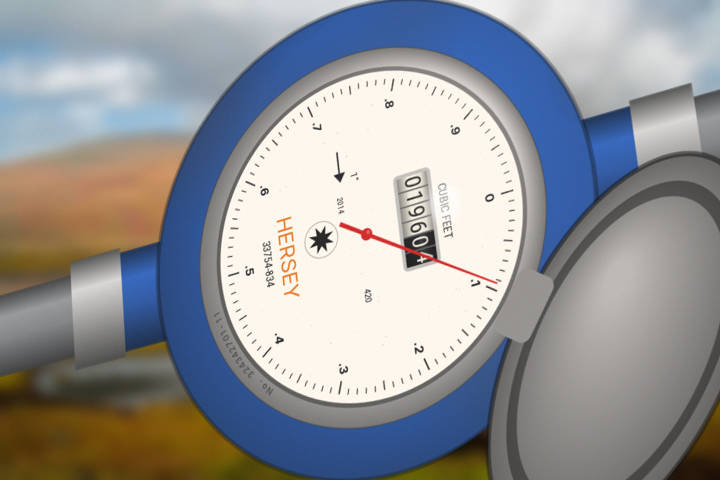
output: 19604.09 ft³
